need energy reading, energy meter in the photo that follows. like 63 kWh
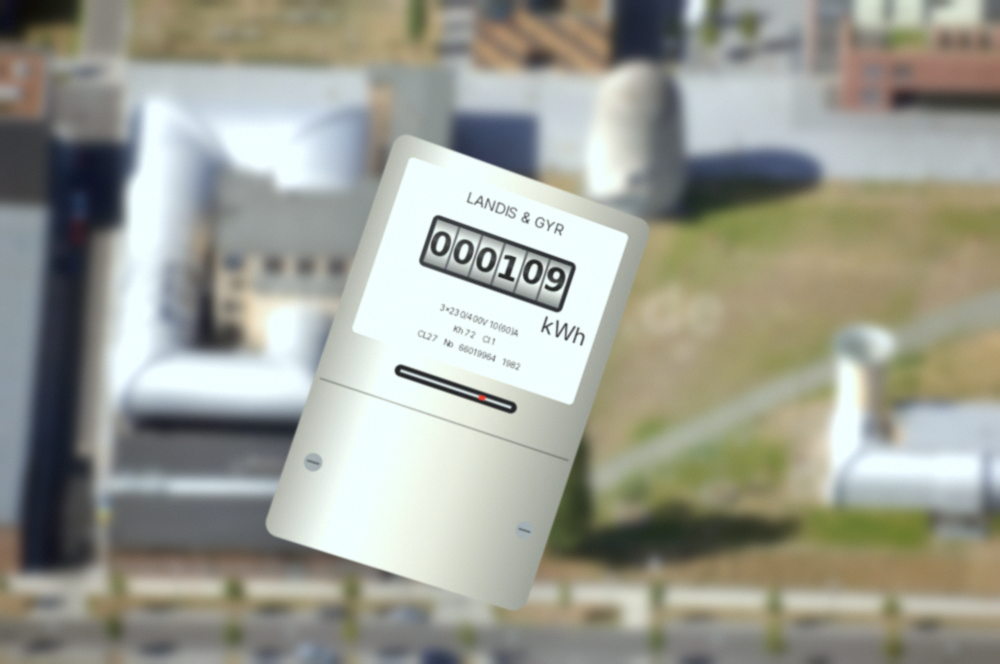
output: 109 kWh
